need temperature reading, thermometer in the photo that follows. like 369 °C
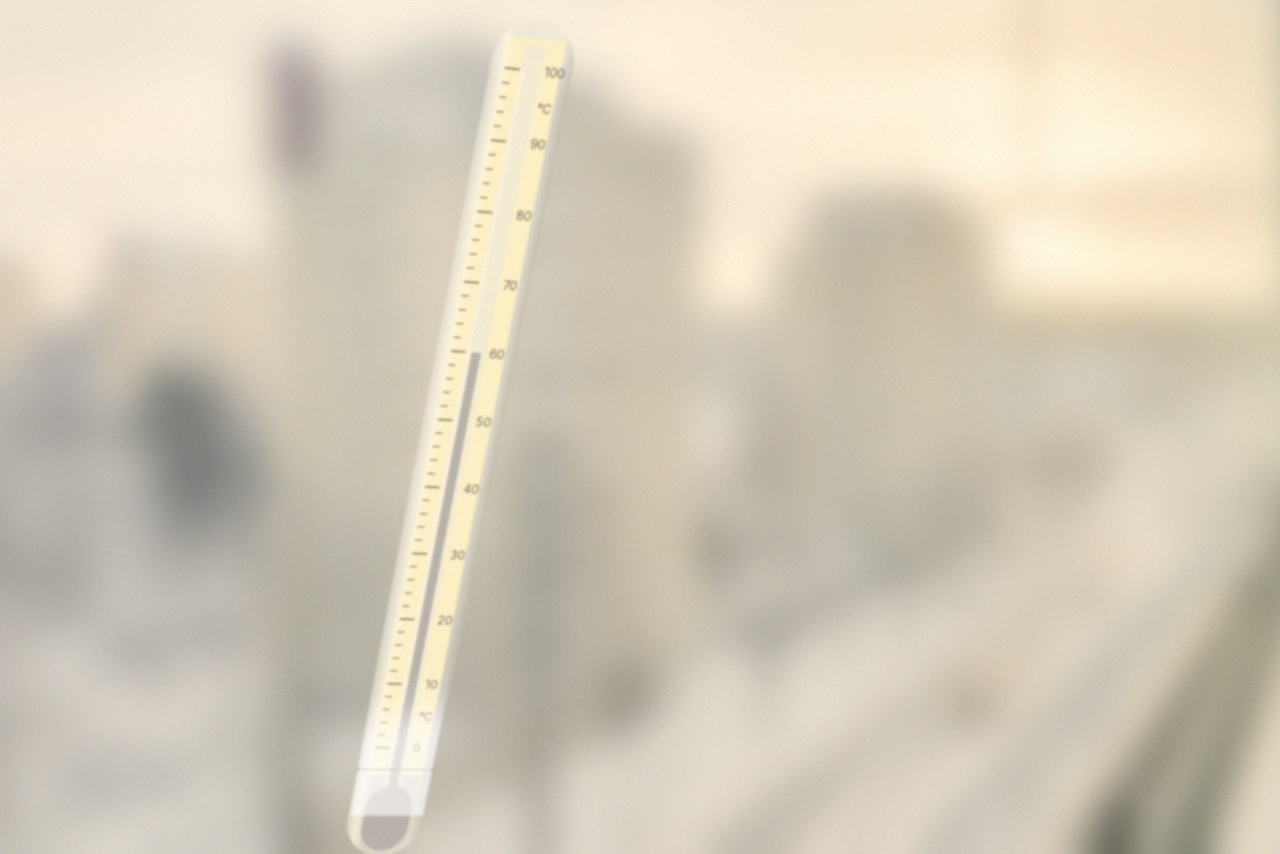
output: 60 °C
